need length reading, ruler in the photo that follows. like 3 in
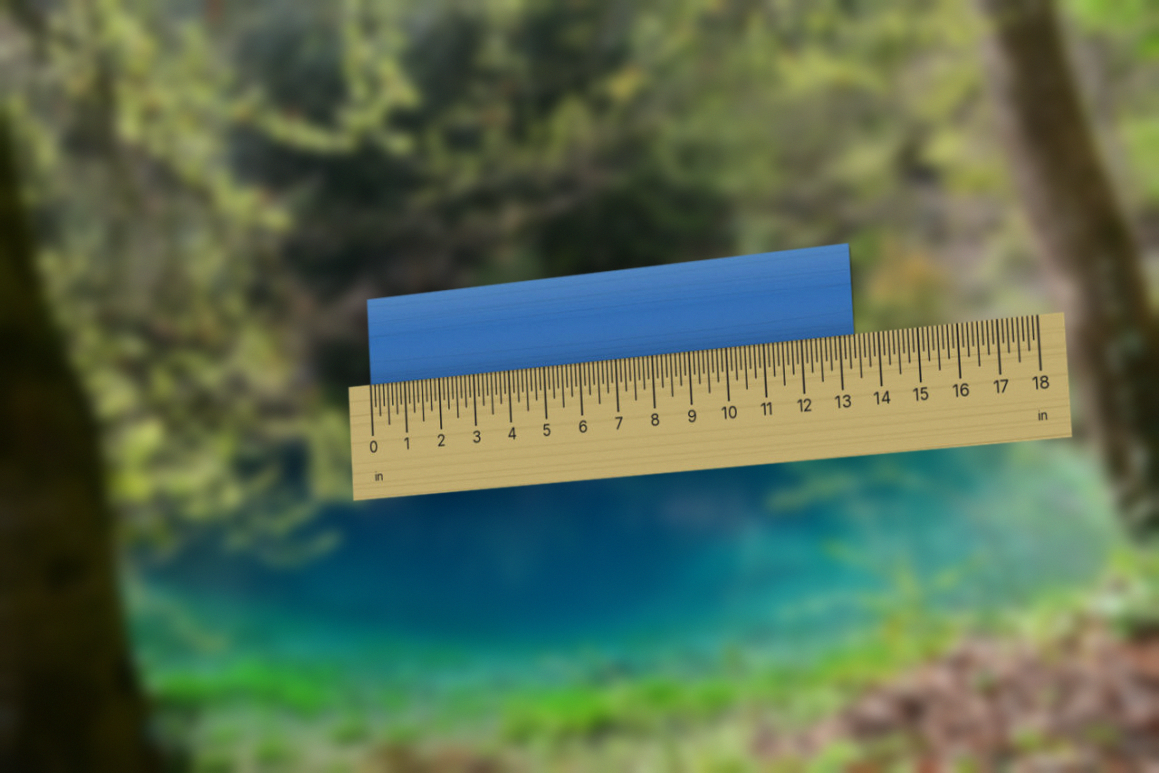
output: 13.375 in
